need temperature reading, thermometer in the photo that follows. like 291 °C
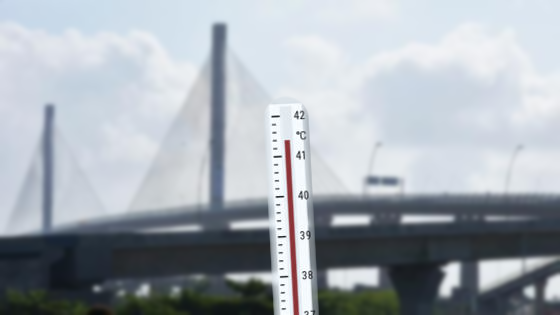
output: 41.4 °C
